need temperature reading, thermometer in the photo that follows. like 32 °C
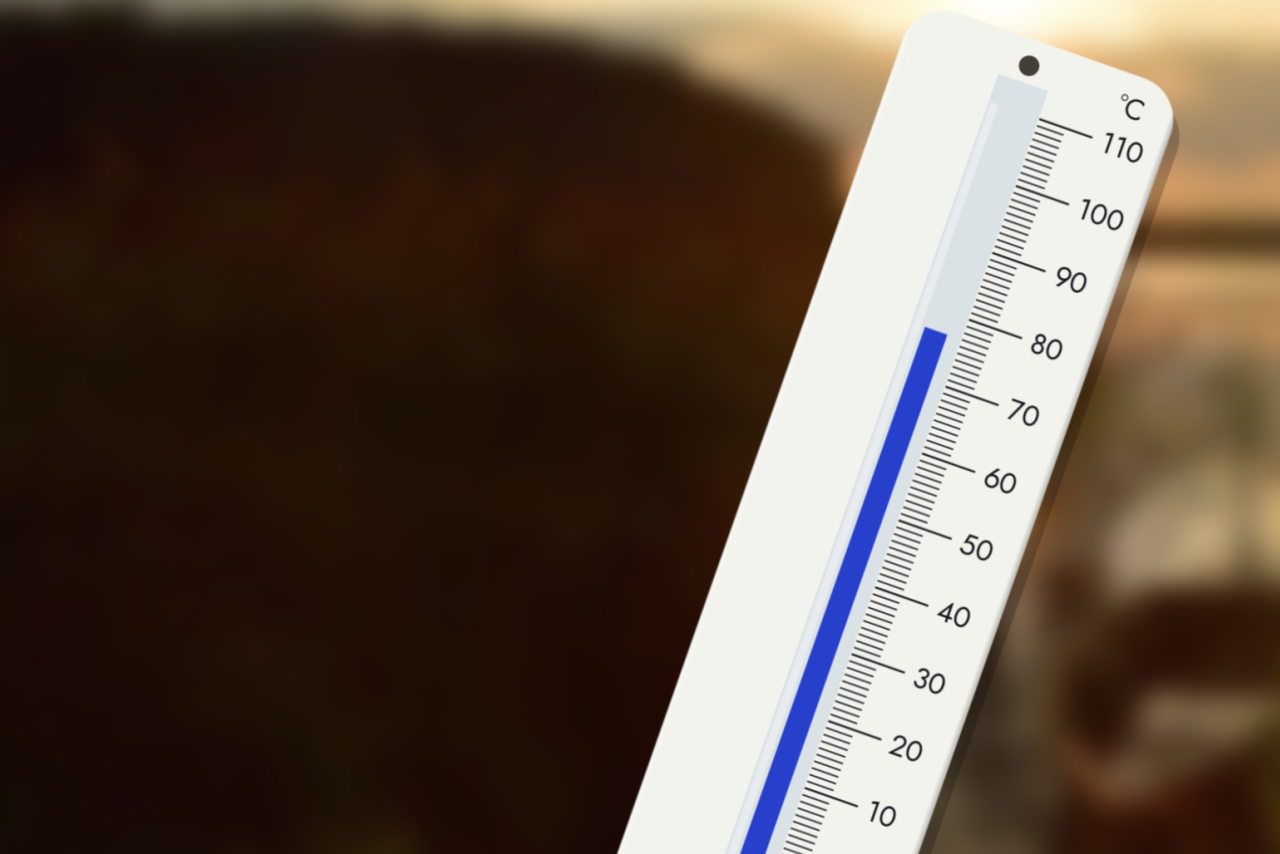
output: 77 °C
